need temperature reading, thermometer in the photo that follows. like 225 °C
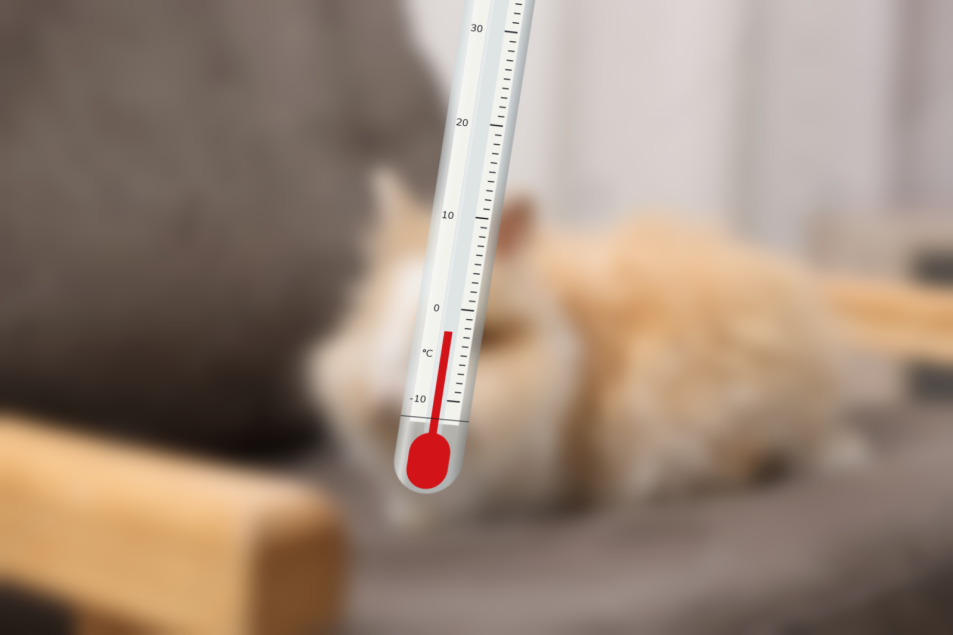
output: -2.5 °C
